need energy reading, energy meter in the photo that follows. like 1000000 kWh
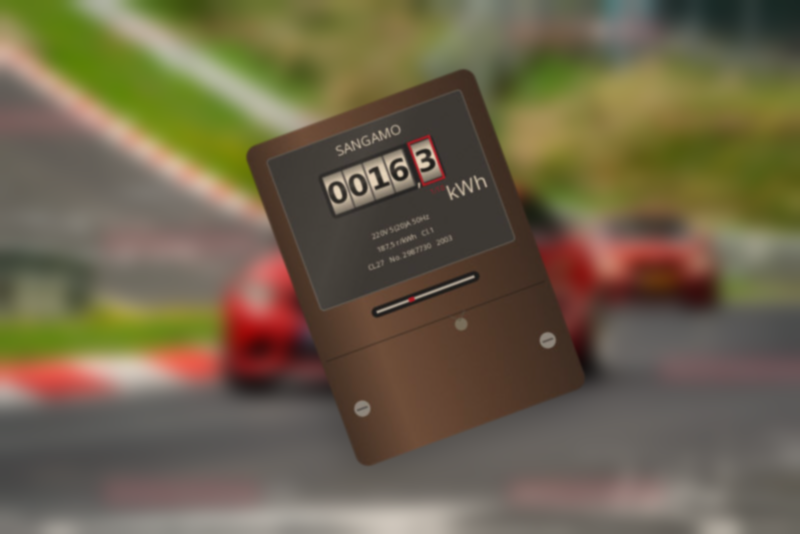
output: 16.3 kWh
